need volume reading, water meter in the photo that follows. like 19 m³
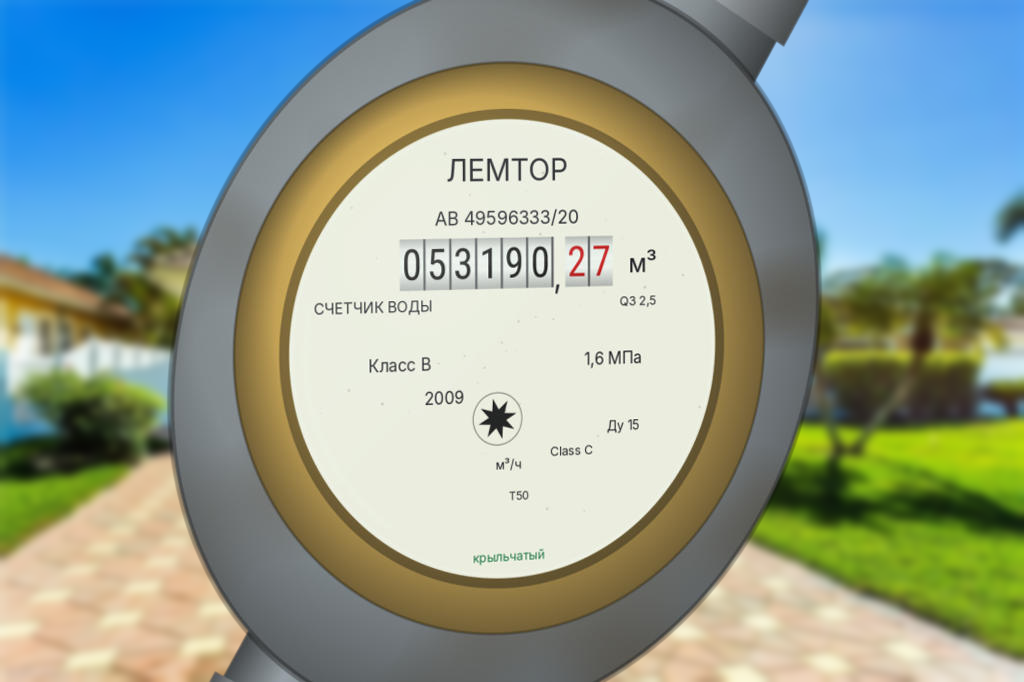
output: 53190.27 m³
